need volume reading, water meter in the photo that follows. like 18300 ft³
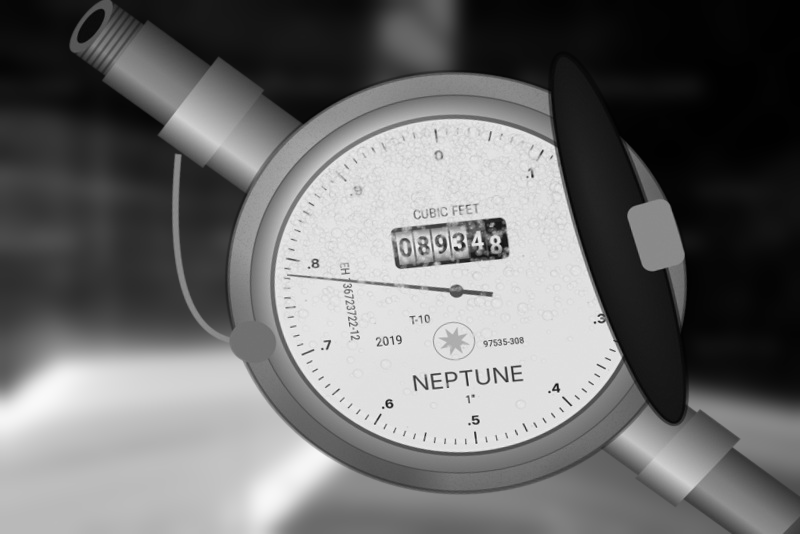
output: 89347.78 ft³
